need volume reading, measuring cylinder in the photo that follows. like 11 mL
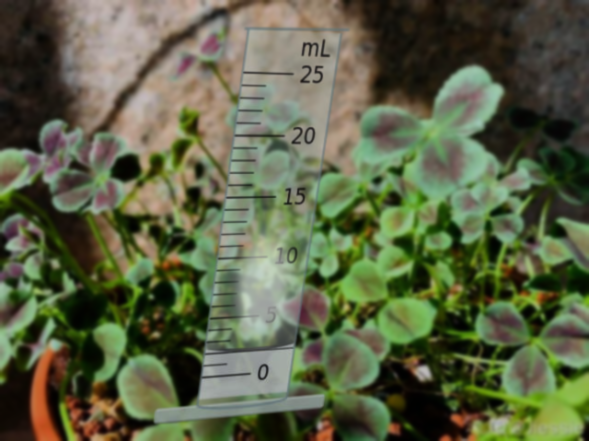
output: 2 mL
